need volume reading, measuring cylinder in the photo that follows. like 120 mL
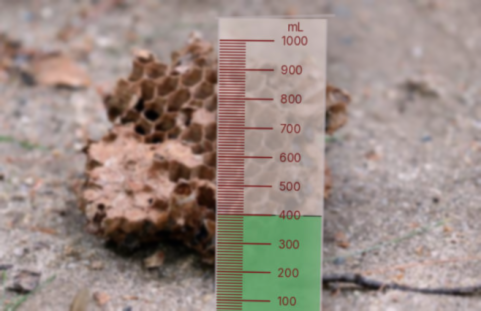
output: 400 mL
